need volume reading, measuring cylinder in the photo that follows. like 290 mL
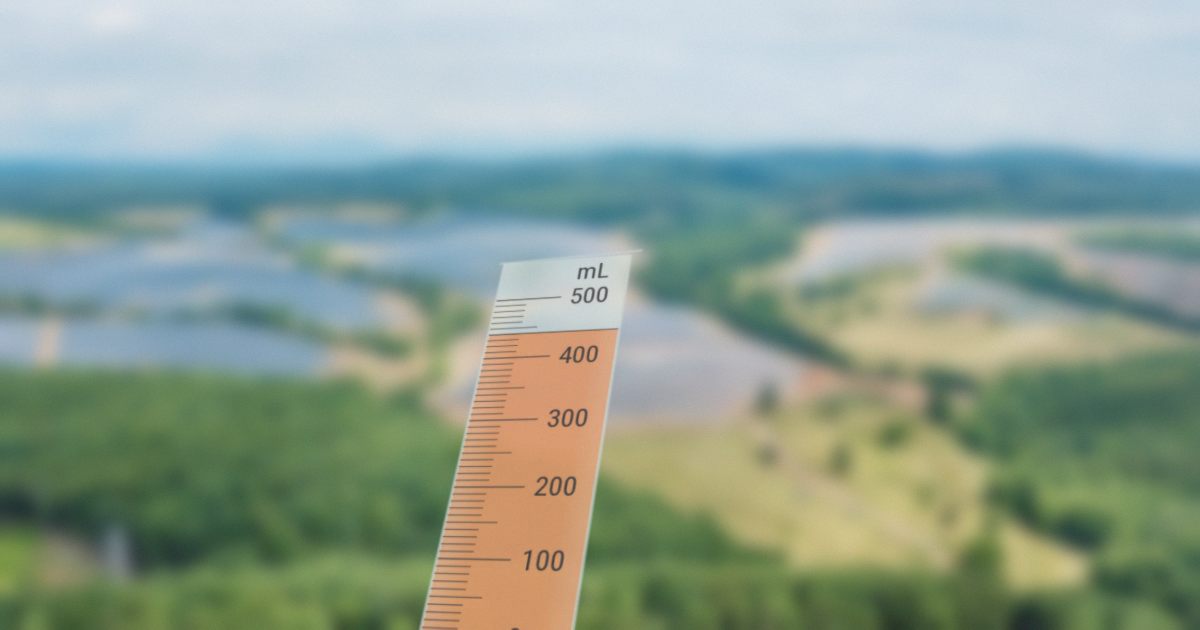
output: 440 mL
